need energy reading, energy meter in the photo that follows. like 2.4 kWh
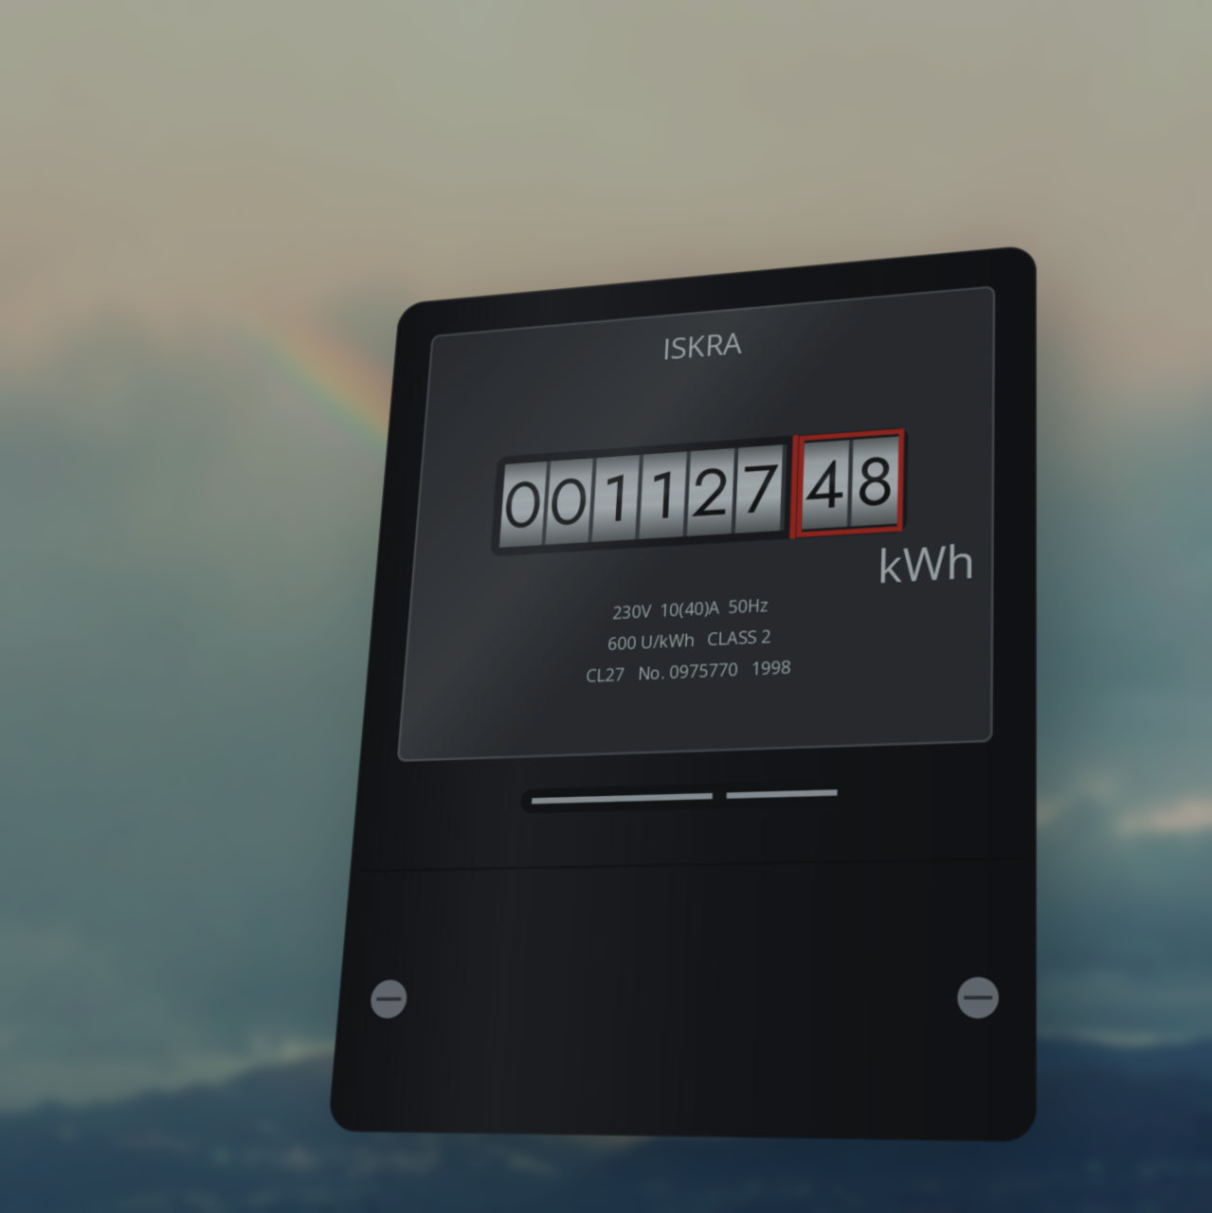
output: 1127.48 kWh
